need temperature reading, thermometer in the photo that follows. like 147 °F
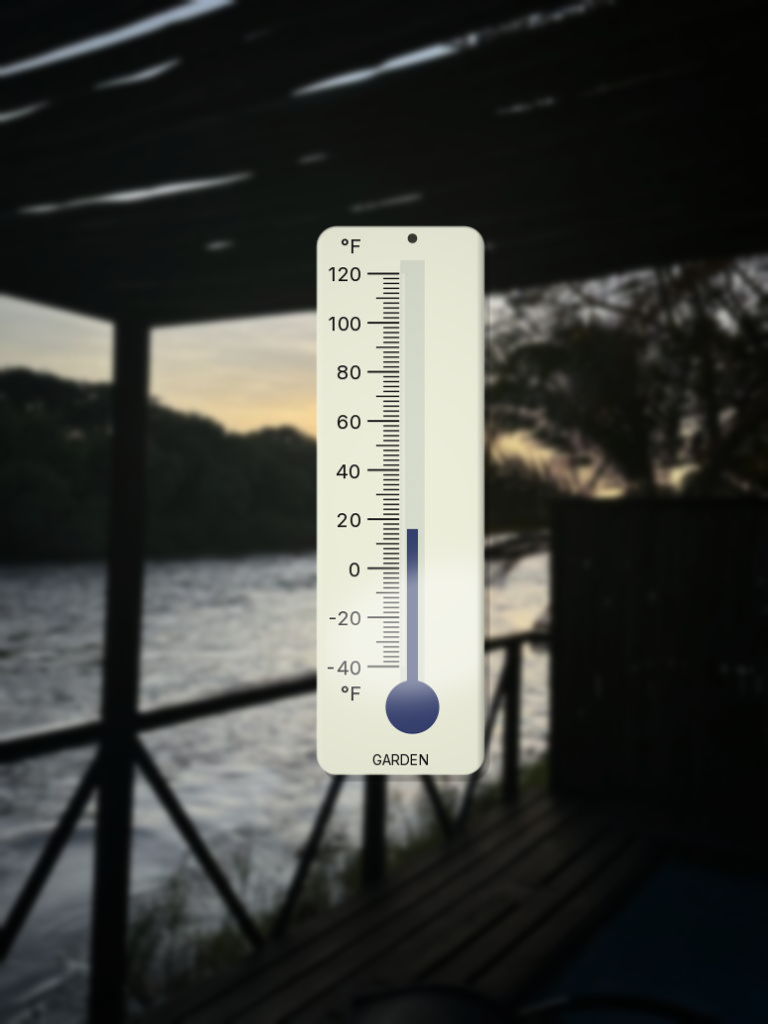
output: 16 °F
